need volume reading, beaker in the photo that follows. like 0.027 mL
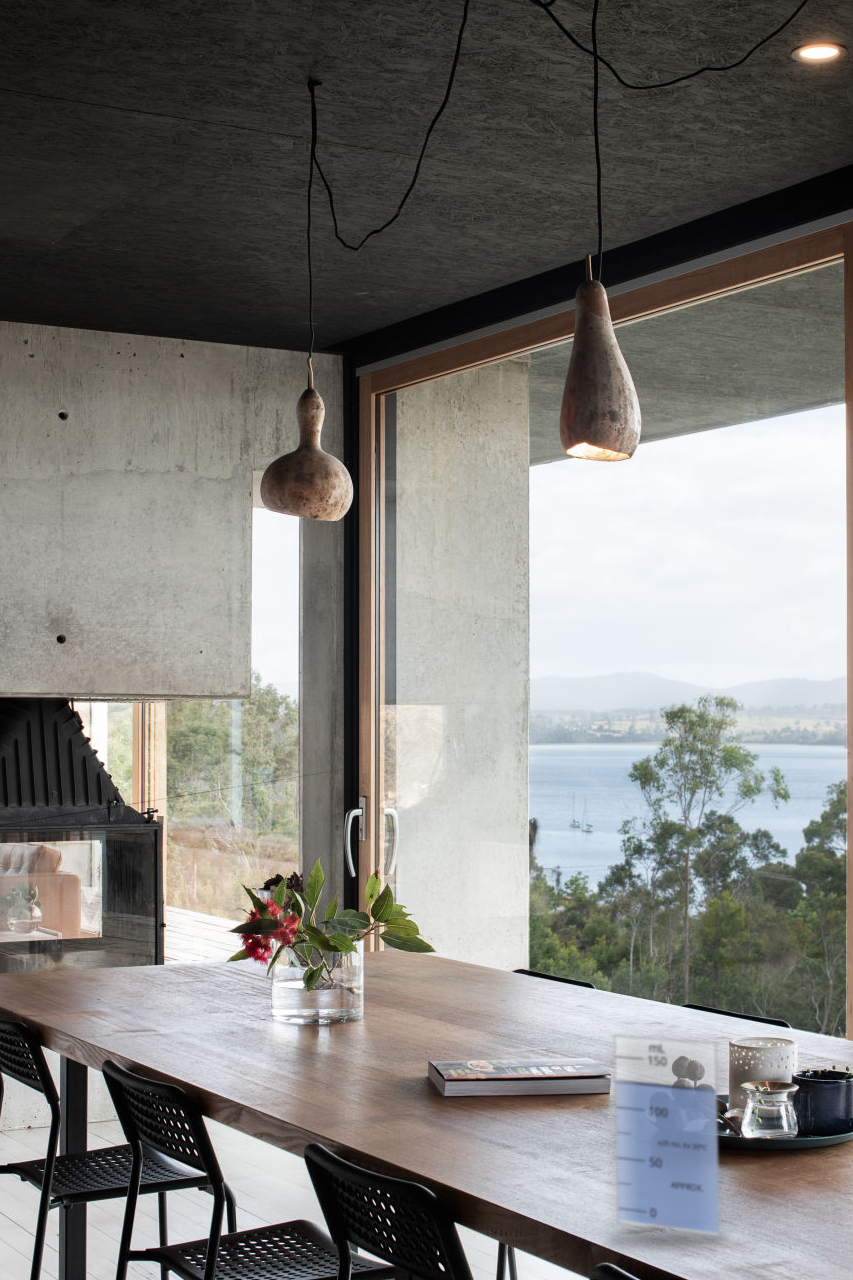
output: 125 mL
